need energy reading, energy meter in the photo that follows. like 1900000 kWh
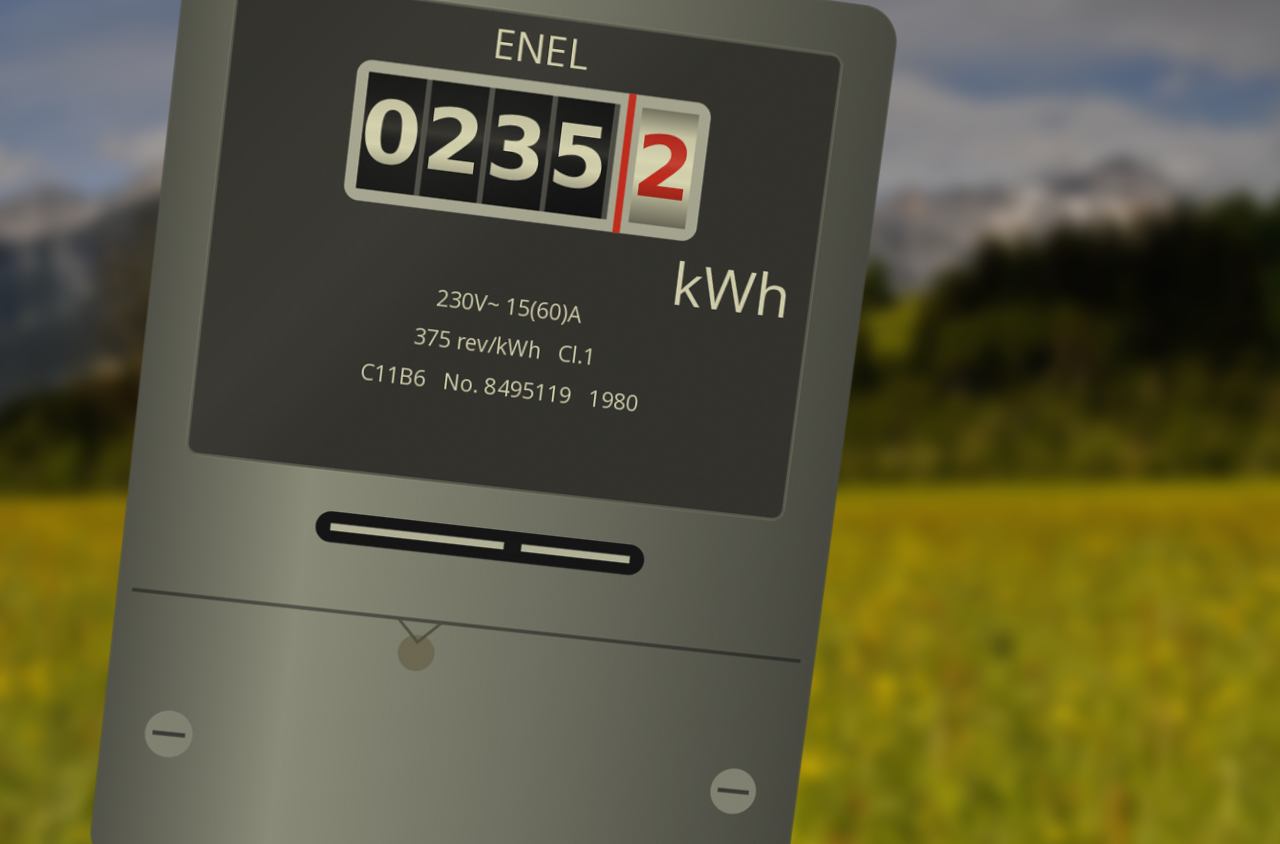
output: 235.2 kWh
